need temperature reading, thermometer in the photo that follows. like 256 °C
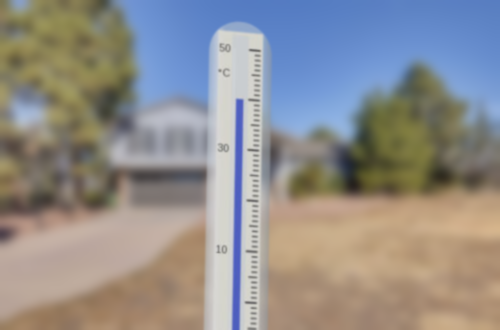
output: 40 °C
